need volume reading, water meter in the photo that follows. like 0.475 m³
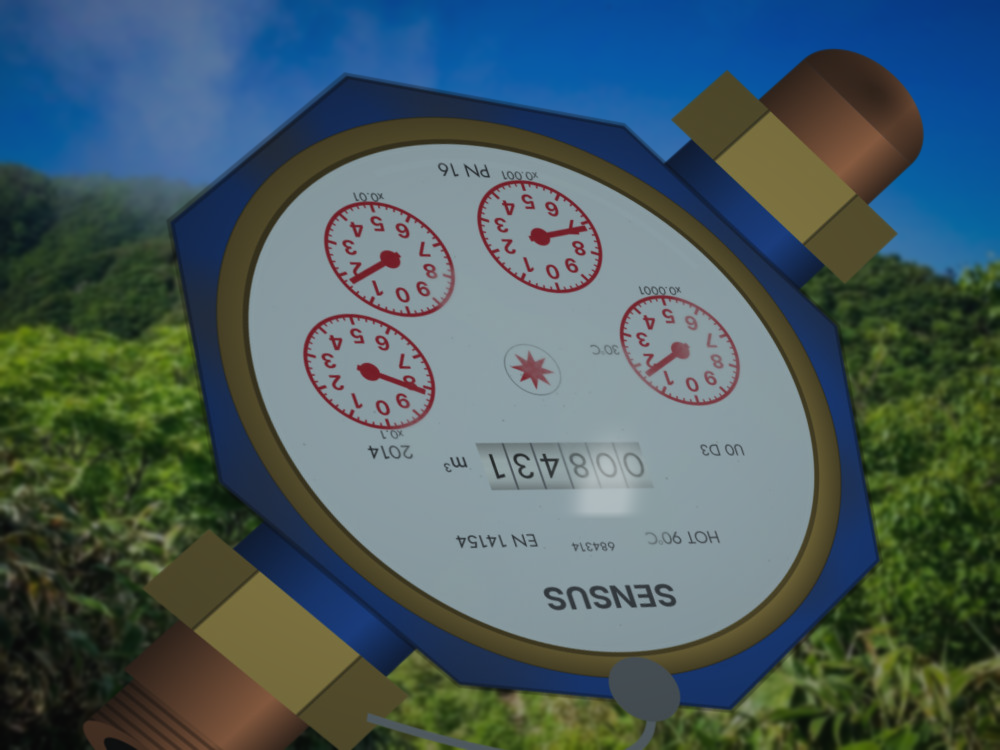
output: 8431.8171 m³
